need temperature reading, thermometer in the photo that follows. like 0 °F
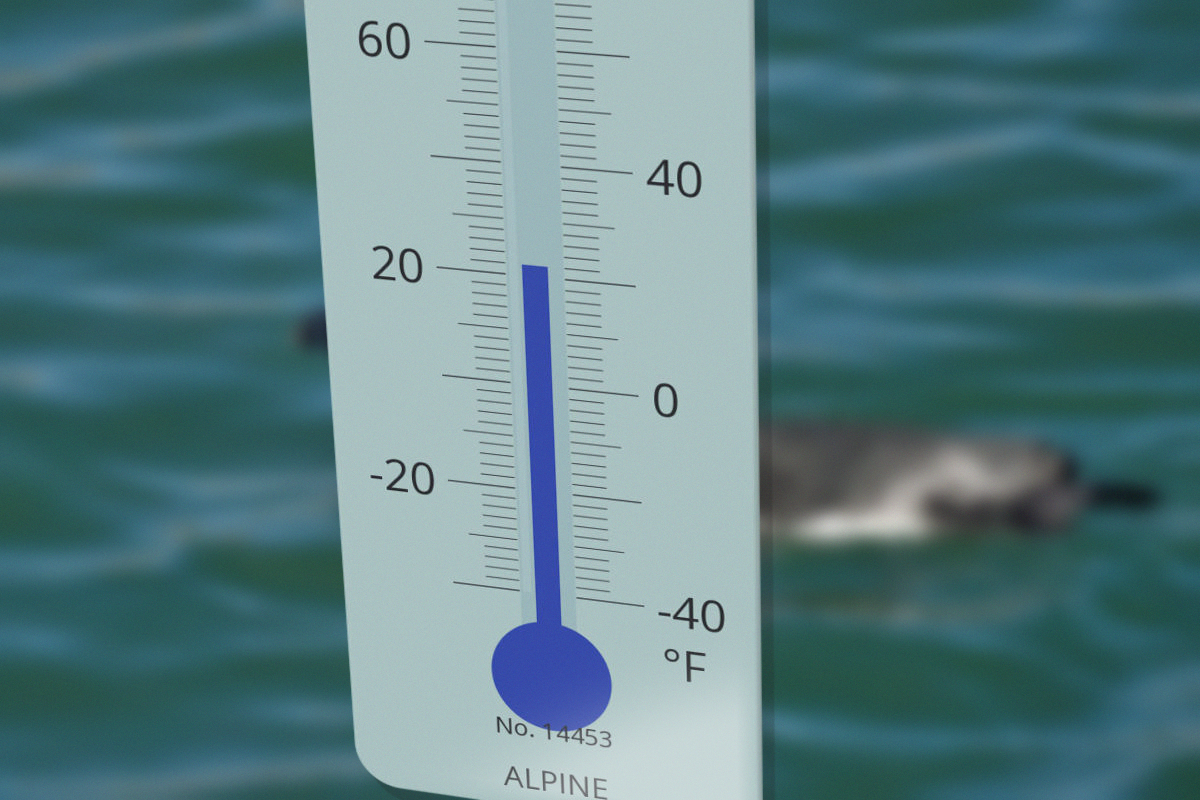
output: 22 °F
